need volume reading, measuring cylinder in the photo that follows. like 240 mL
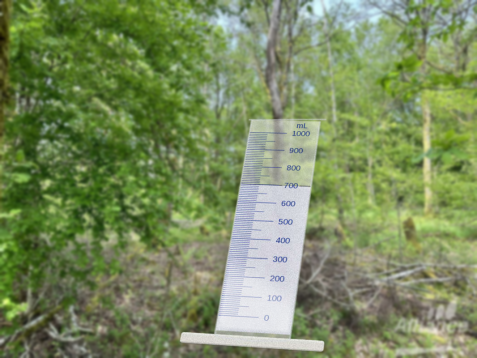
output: 700 mL
